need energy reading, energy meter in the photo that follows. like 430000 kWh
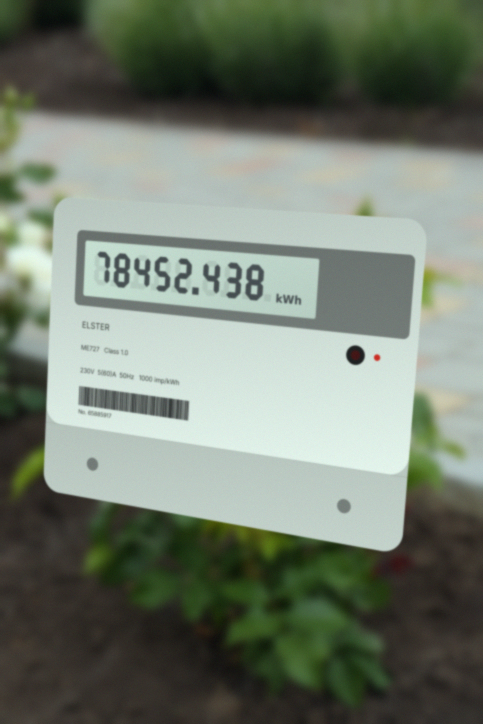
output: 78452.438 kWh
